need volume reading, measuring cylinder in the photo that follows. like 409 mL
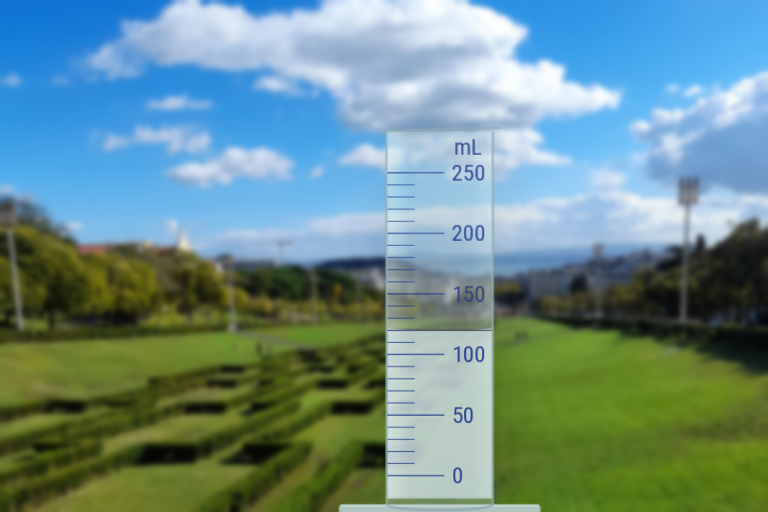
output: 120 mL
